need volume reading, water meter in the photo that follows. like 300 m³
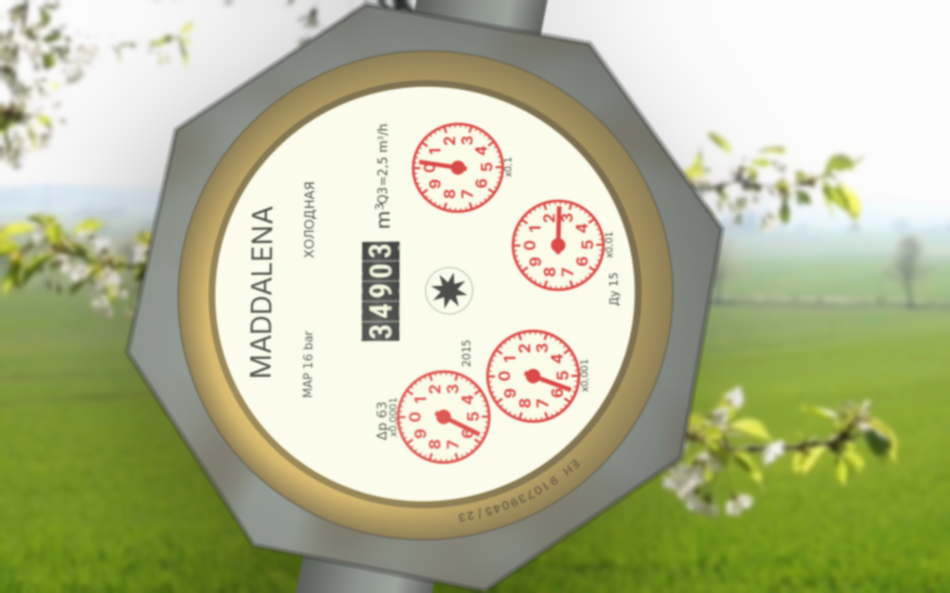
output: 34903.0255 m³
